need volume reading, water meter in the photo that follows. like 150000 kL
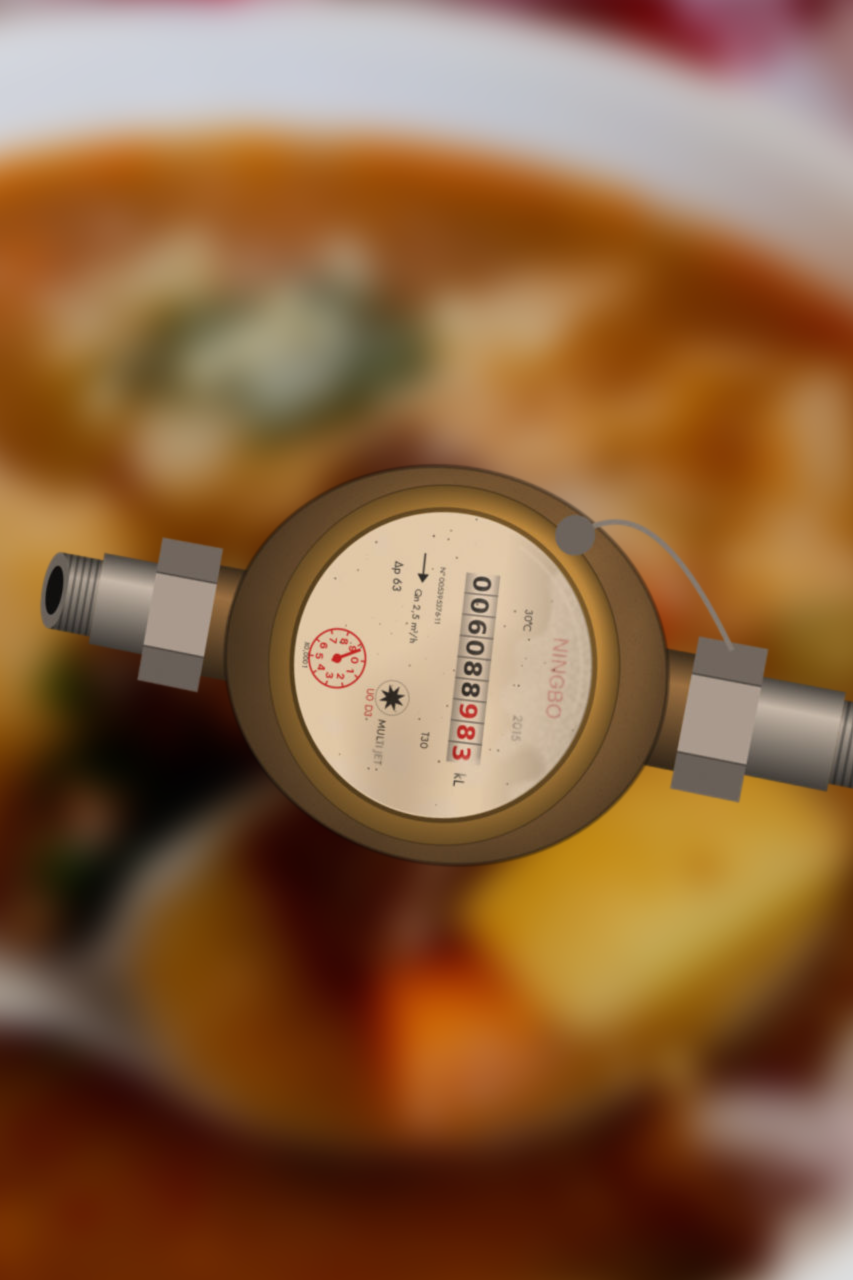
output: 6088.9829 kL
